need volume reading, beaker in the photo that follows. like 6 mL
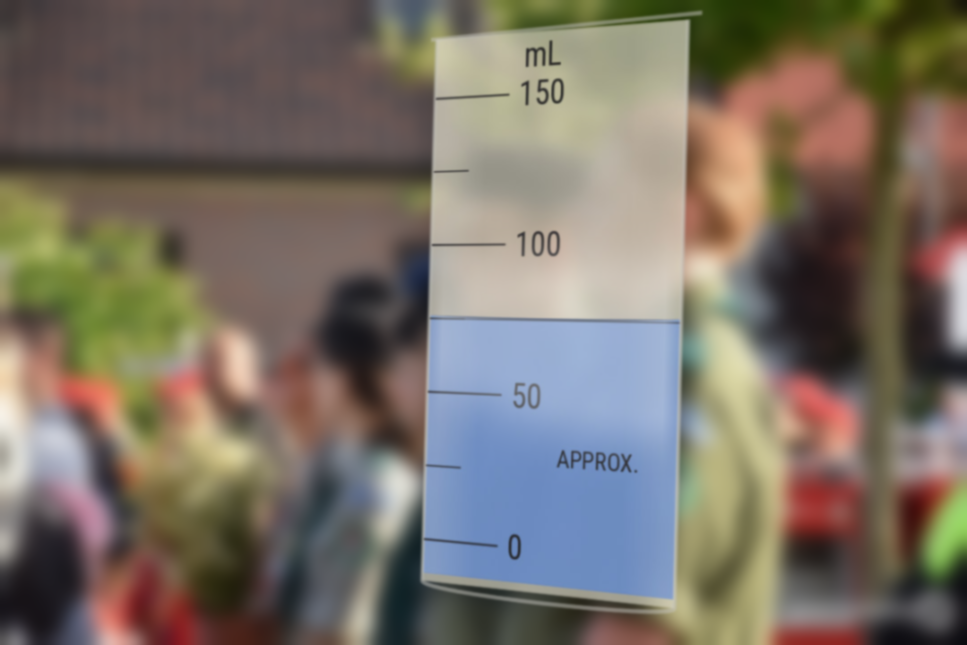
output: 75 mL
